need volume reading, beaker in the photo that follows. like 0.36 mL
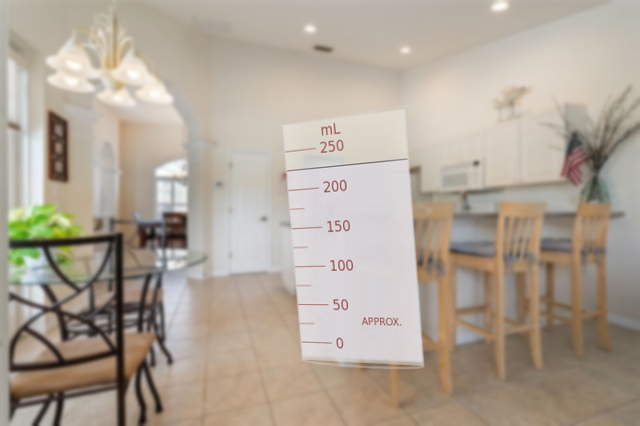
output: 225 mL
